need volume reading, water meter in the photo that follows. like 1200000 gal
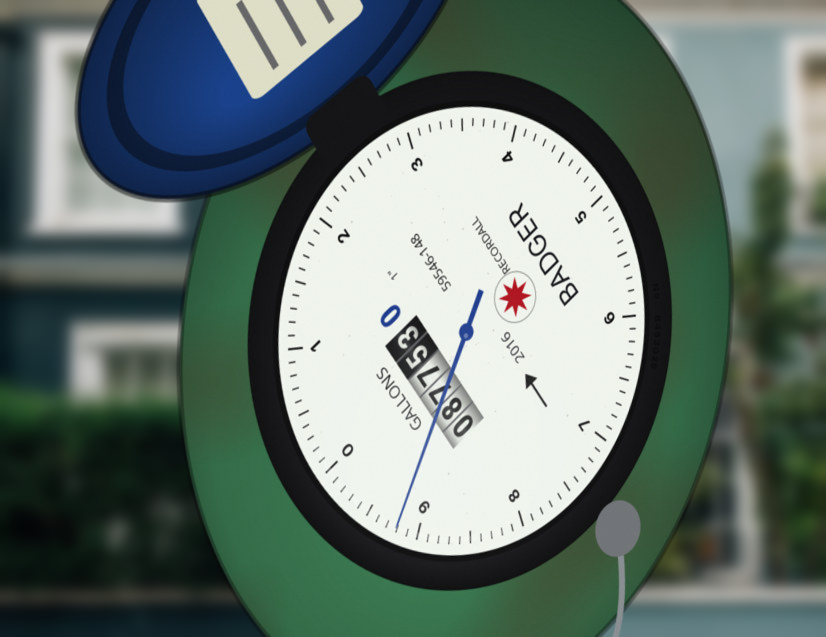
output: 877529.2 gal
